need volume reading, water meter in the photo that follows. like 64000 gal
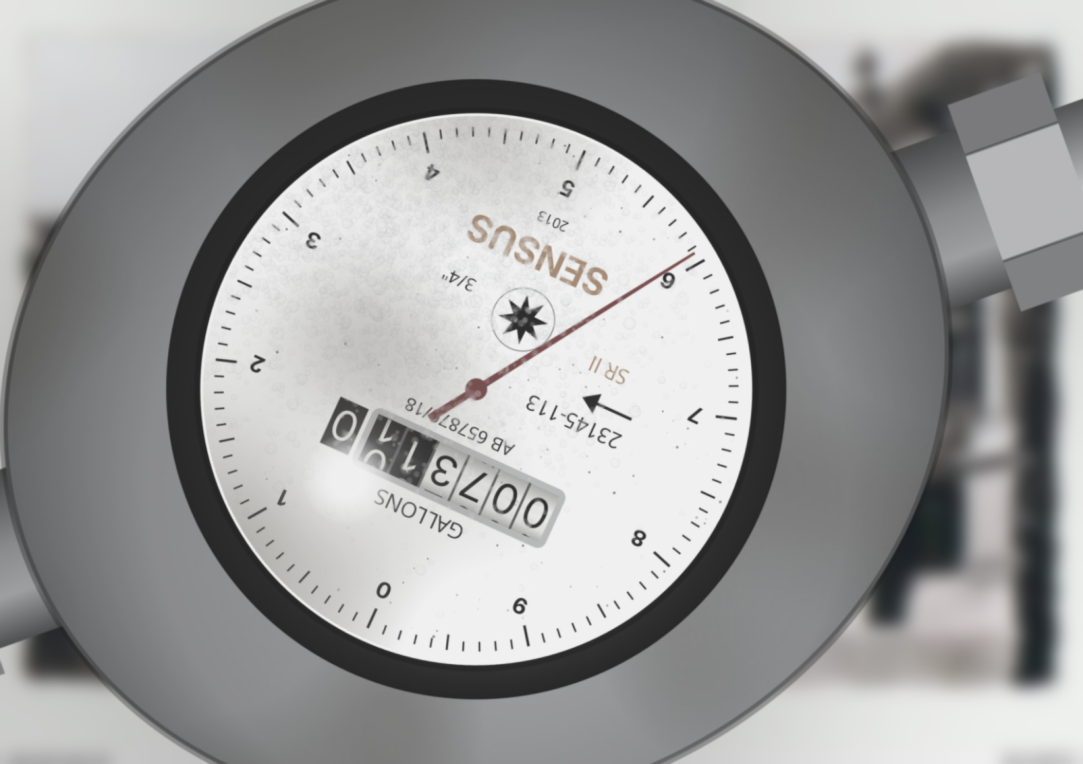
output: 73105.9 gal
